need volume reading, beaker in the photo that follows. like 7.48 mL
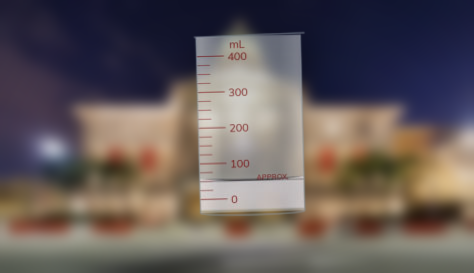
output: 50 mL
